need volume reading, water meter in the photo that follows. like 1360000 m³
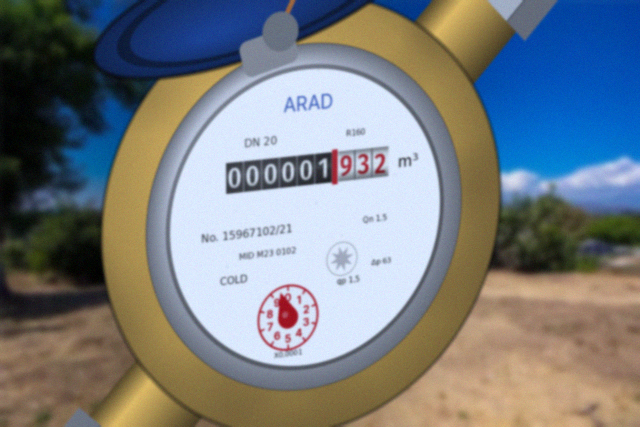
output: 1.9319 m³
